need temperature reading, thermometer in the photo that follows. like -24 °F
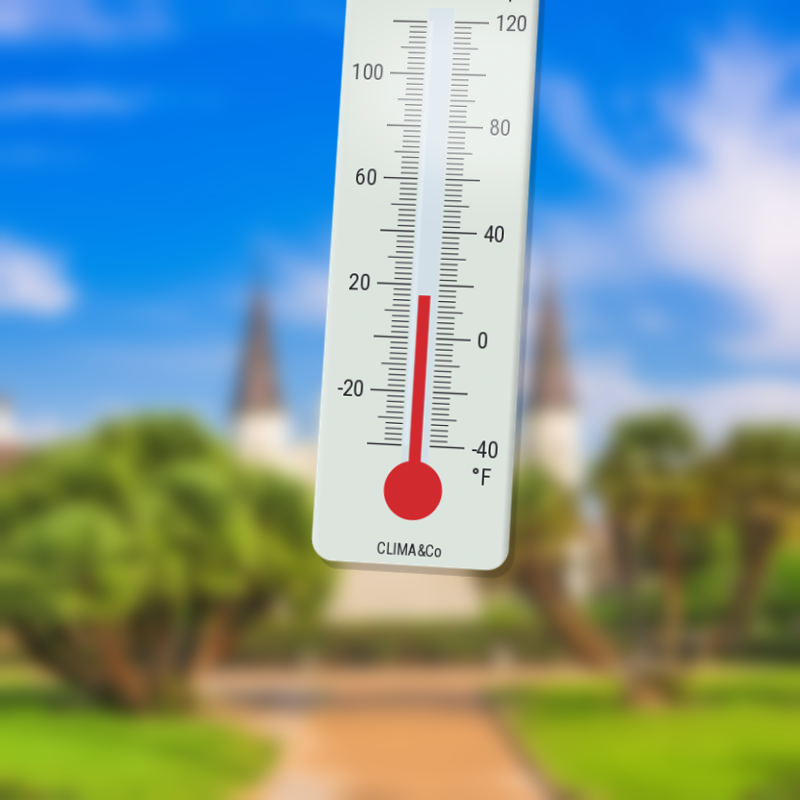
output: 16 °F
